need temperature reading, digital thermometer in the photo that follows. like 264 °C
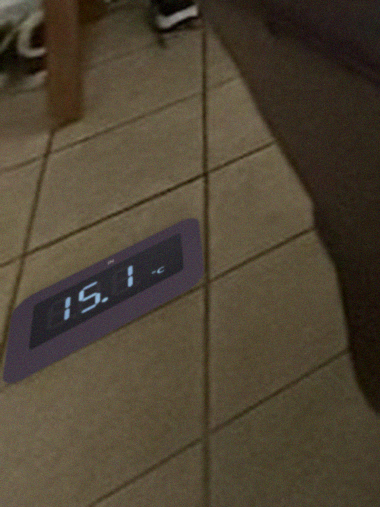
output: 15.1 °C
